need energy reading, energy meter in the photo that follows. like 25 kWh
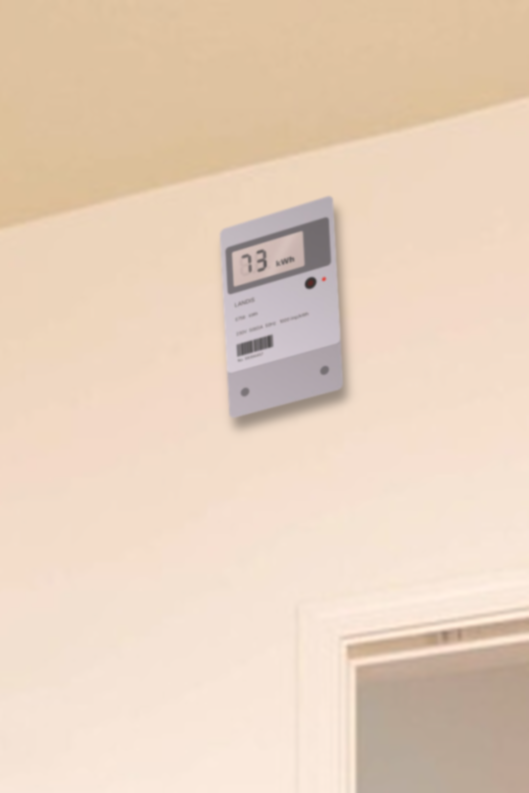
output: 73 kWh
